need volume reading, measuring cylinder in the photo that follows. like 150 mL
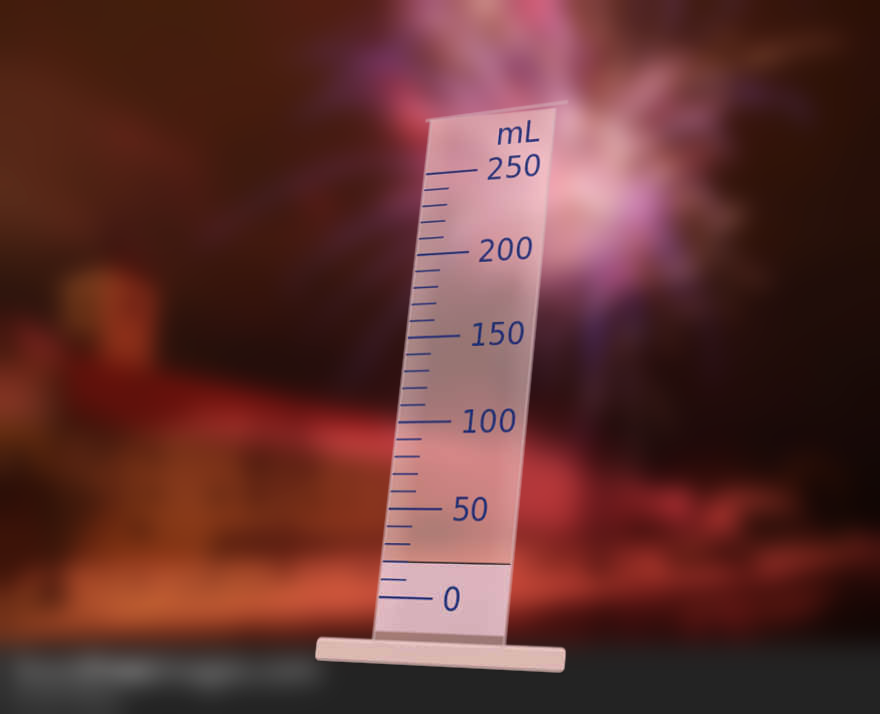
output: 20 mL
